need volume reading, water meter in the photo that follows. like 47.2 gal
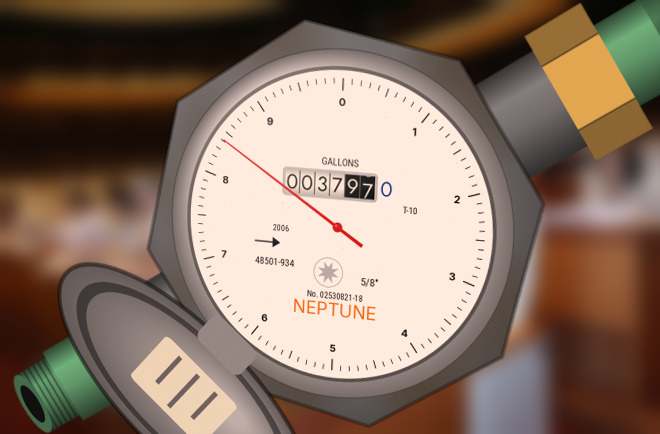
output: 37968.4 gal
